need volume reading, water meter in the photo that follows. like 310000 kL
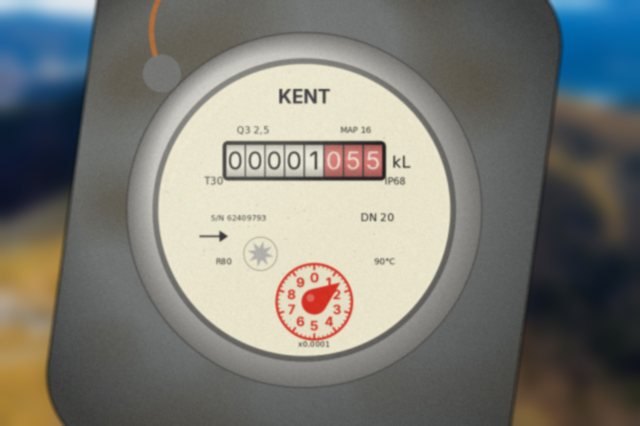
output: 1.0551 kL
